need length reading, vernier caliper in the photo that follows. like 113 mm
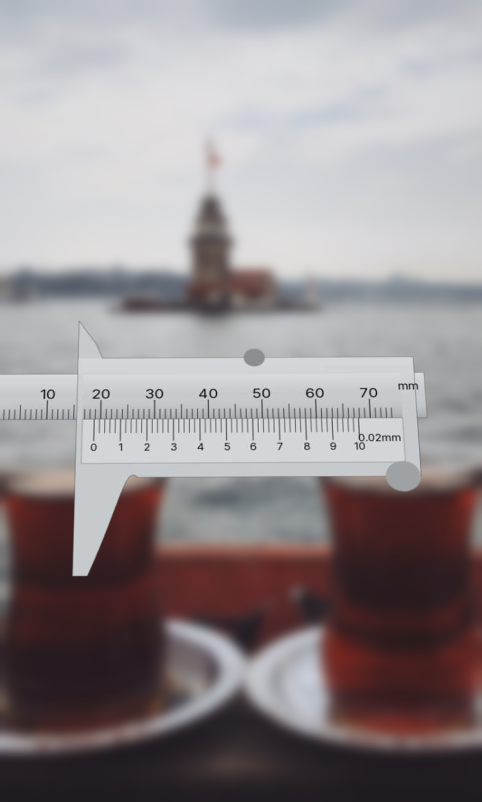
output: 18.8 mm
